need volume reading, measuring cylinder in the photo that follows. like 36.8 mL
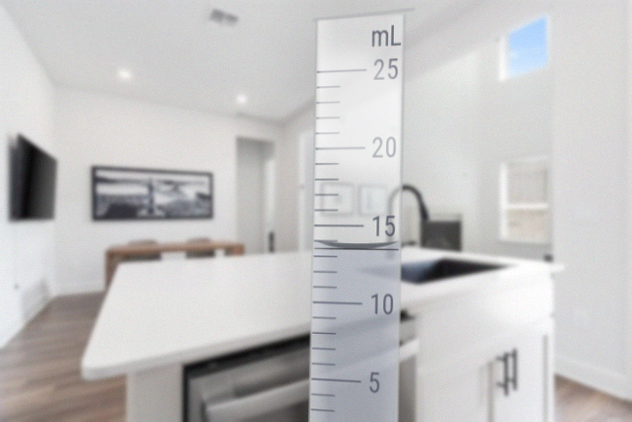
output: 13.5 mL
